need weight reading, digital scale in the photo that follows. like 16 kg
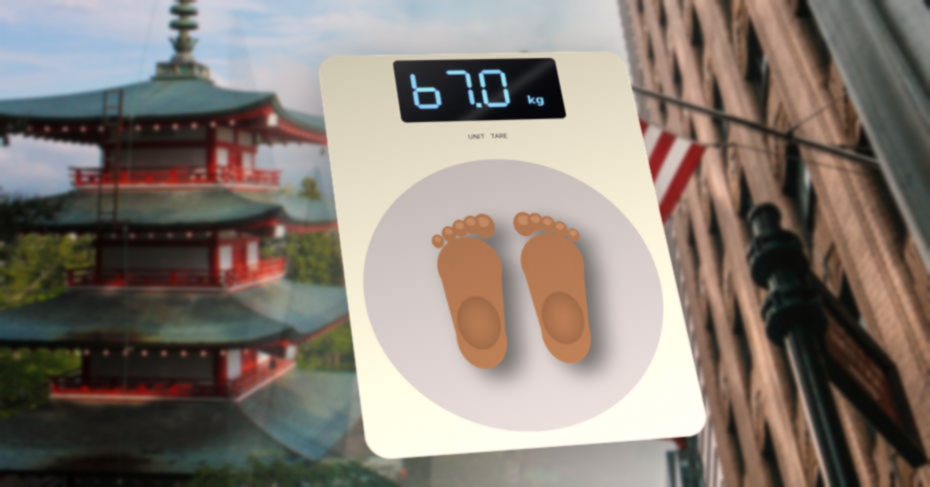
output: 67.0 kg
